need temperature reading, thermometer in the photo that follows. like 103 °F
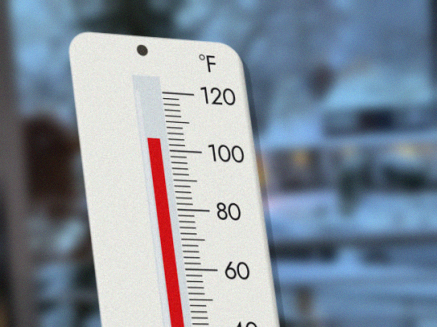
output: 104 °F
